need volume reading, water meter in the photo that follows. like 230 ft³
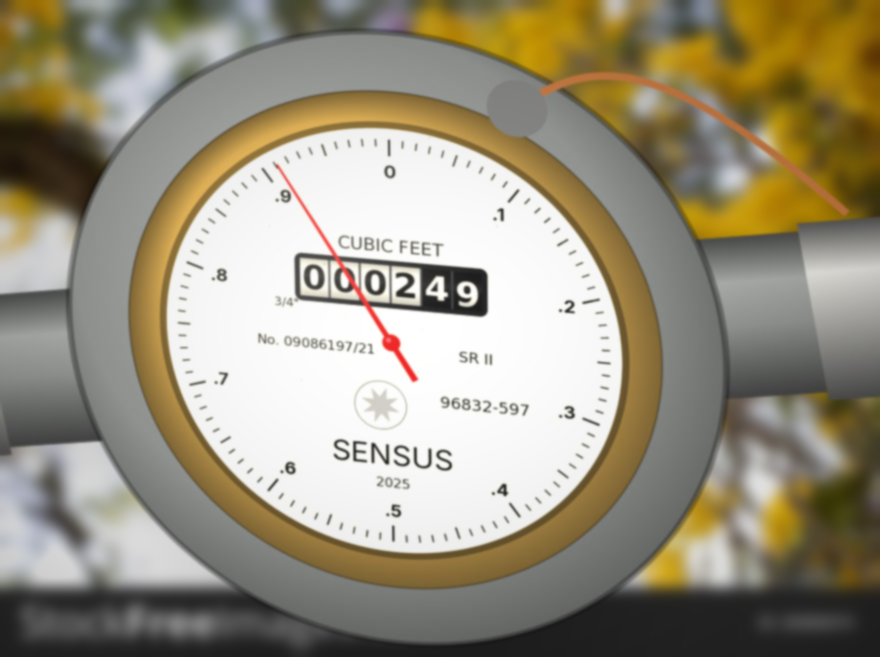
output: 248.91 ft³
